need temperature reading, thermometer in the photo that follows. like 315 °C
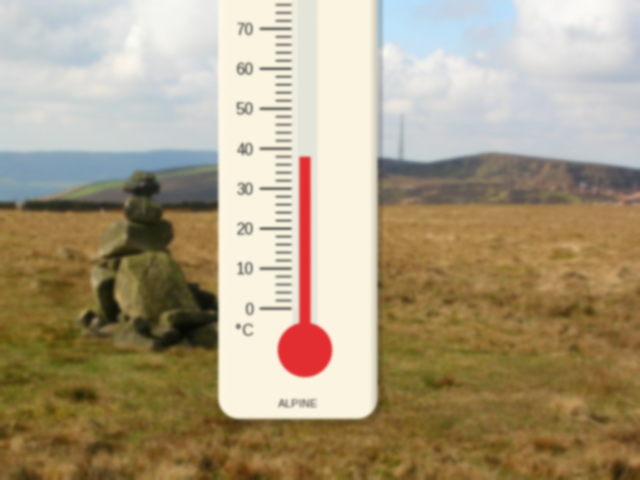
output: 38 °C
